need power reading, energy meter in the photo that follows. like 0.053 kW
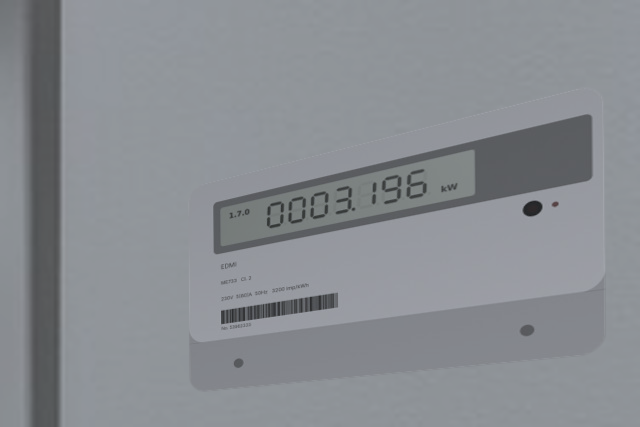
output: 3.196 kW
